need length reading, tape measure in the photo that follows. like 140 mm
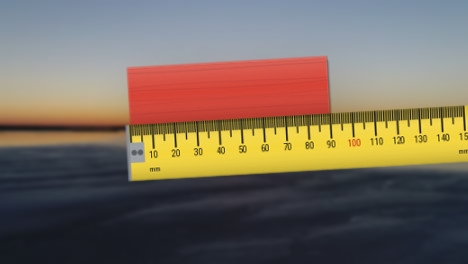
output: 90 mm
